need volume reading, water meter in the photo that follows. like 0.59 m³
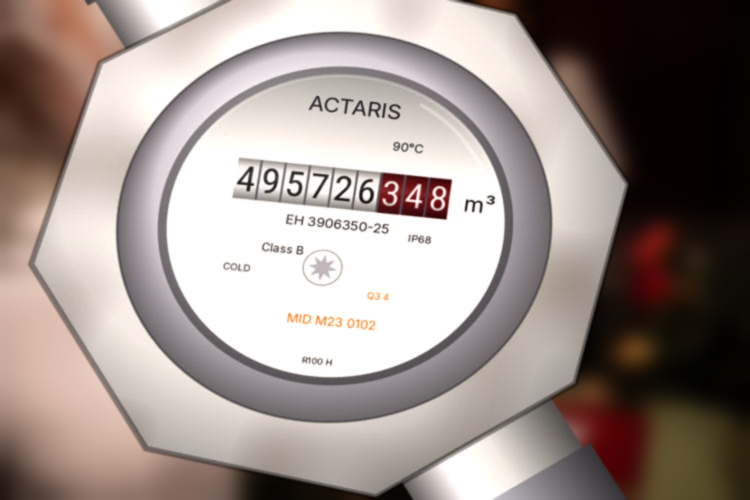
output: 495726.348 m³
